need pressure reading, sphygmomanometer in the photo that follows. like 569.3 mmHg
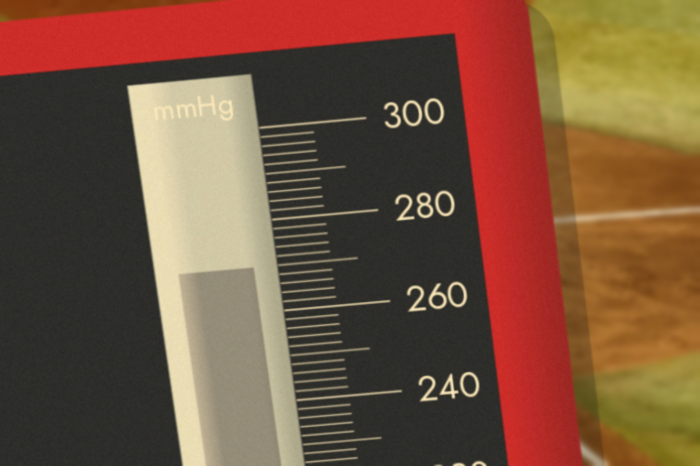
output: 270 mmHg
